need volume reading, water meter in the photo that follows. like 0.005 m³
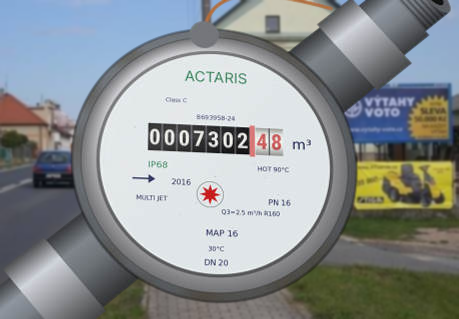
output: 7302.48 m³
